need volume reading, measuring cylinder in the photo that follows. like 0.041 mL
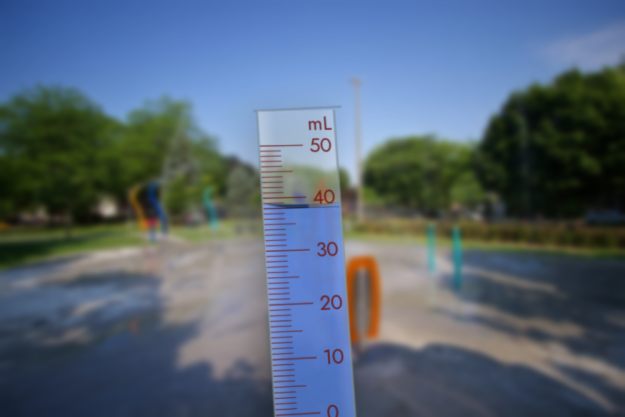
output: 38 mL
